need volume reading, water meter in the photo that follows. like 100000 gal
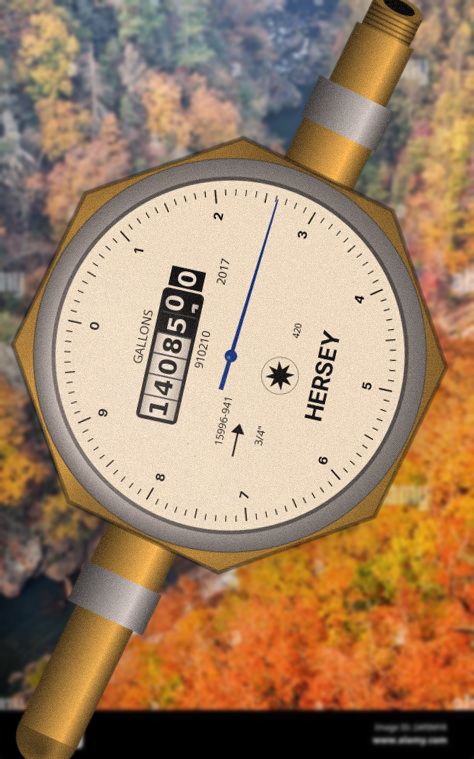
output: 1408502.6 gal
